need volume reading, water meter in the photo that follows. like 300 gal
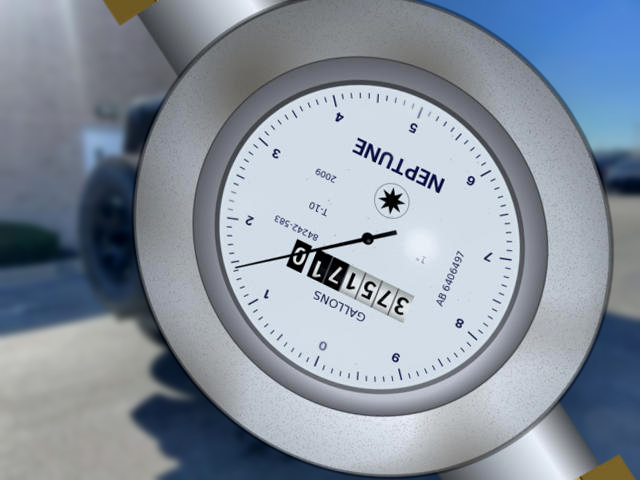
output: 3751711.4 gal
